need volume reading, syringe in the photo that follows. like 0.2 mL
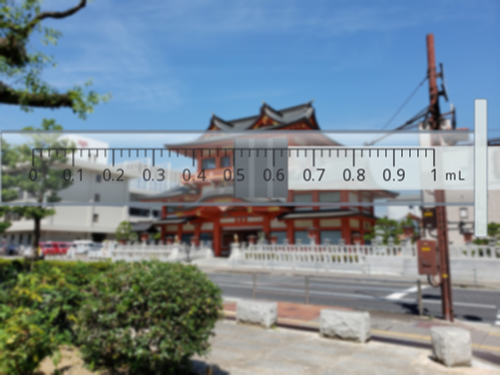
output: 0.5 mL
